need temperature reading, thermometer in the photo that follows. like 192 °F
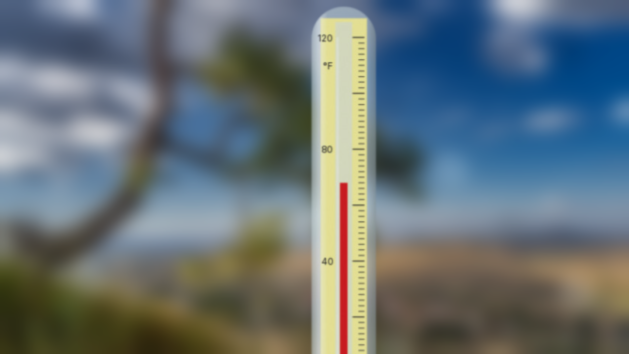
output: 68 °F
